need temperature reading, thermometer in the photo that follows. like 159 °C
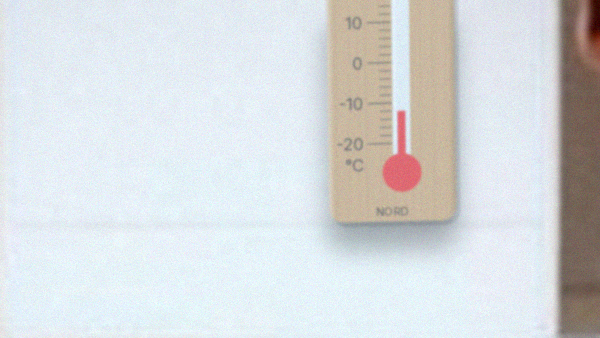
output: -12 °C
